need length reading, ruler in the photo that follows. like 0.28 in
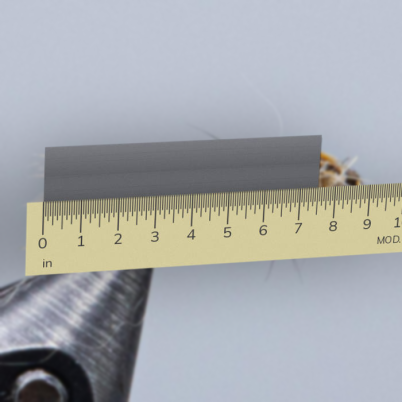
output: 7.5 in
